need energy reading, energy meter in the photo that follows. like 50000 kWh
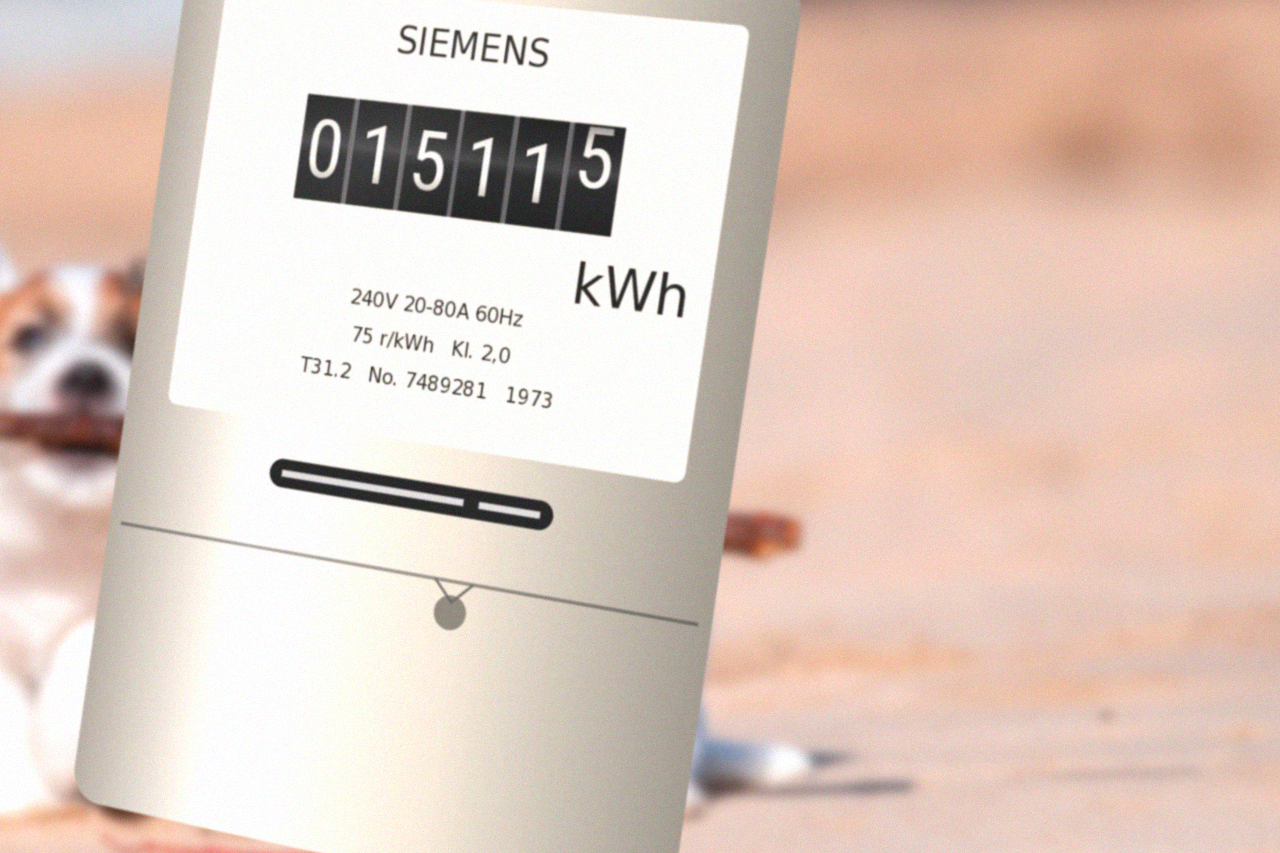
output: 15115 kWh
